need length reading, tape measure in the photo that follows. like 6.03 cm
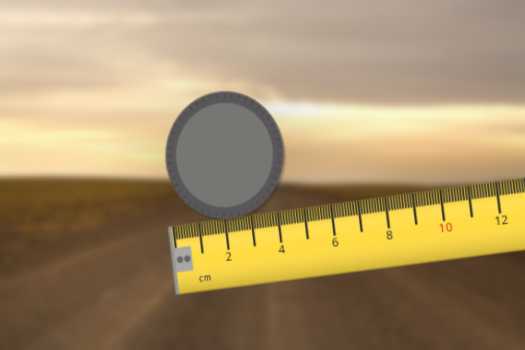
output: 4.5 cm
